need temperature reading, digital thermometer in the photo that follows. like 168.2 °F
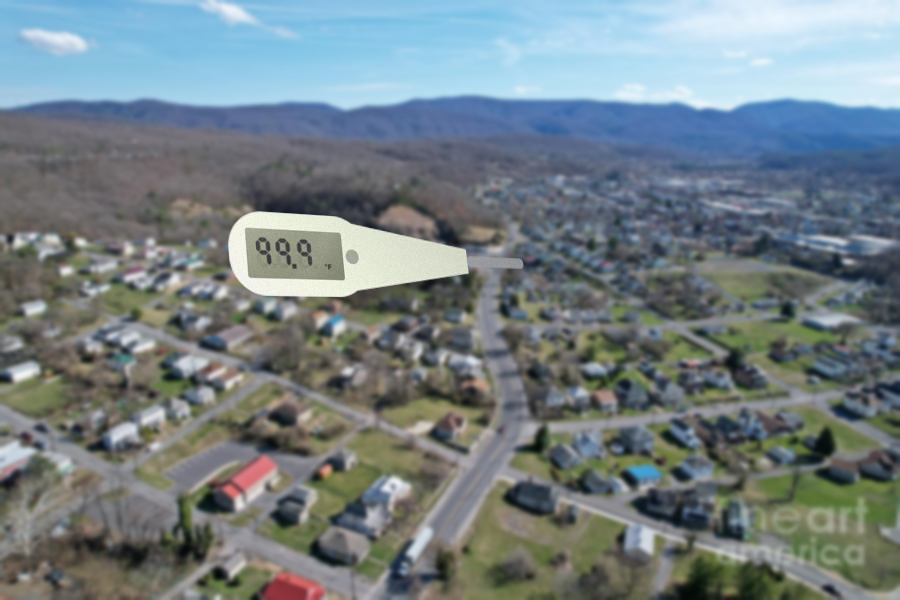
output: 99.9 °F
